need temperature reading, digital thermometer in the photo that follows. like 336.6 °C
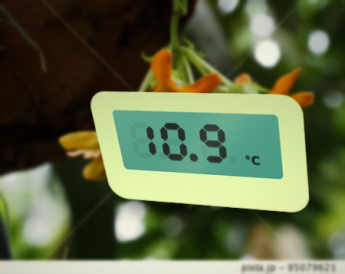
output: 10.9 °C
